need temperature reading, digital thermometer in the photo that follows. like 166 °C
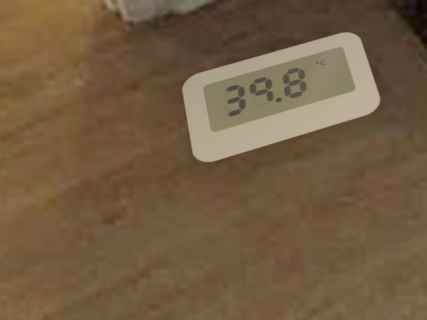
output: 39.8 °C
